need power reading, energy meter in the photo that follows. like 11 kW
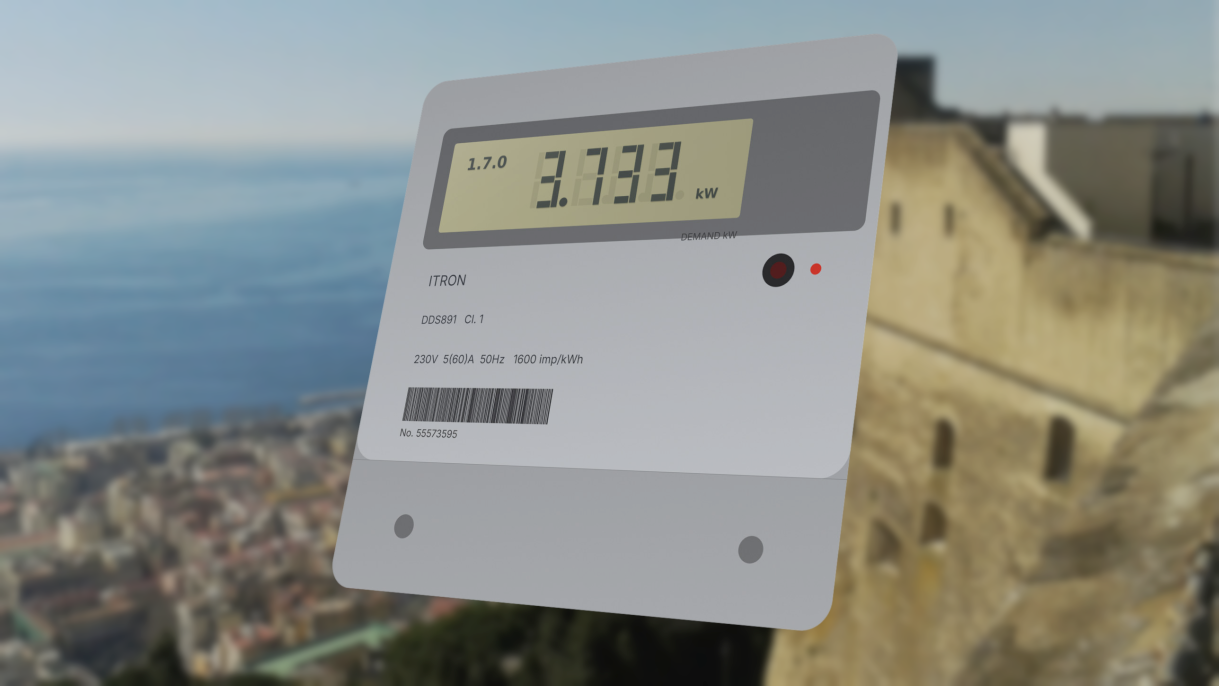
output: 3.733 kW
